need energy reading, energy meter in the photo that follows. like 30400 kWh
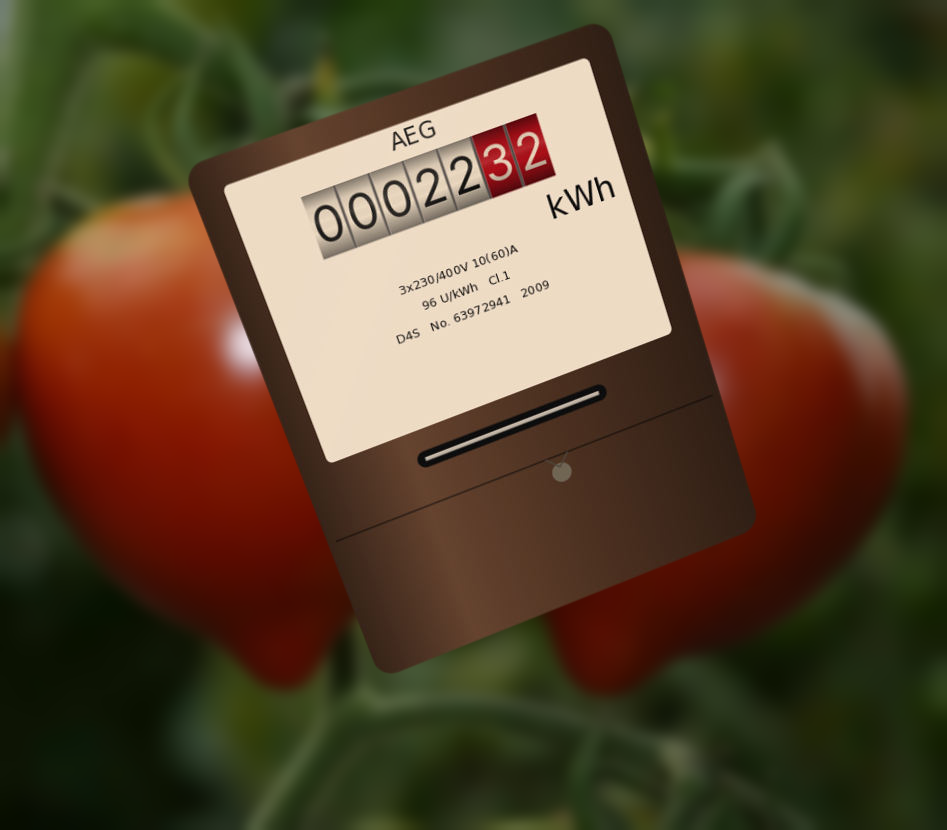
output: 22.32 kWh
